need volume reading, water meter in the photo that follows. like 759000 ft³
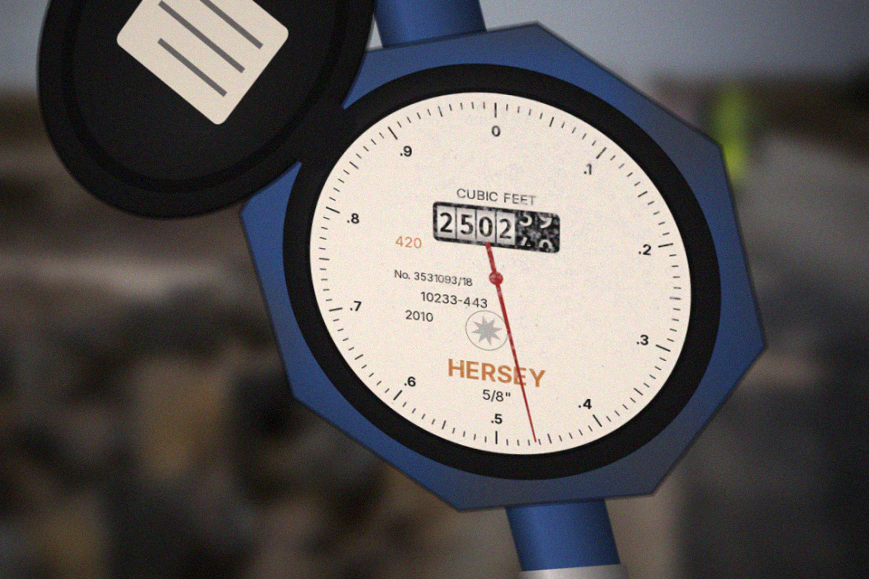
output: 250239.46 ft³
